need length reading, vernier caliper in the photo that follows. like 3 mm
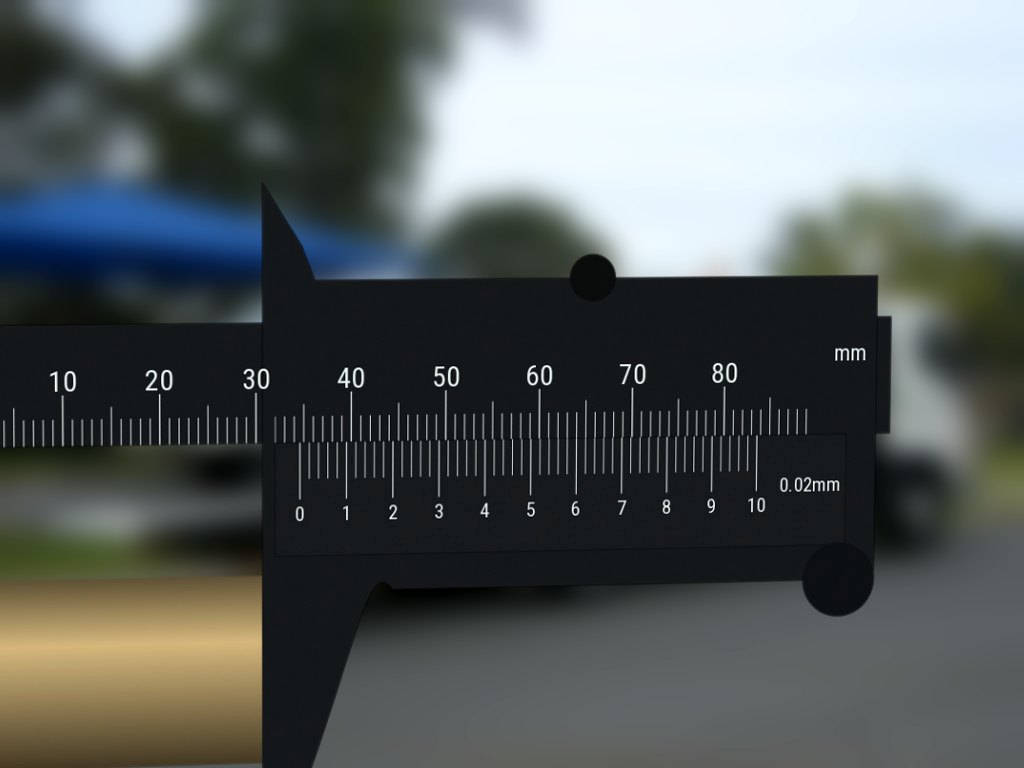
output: 34.6 mm
